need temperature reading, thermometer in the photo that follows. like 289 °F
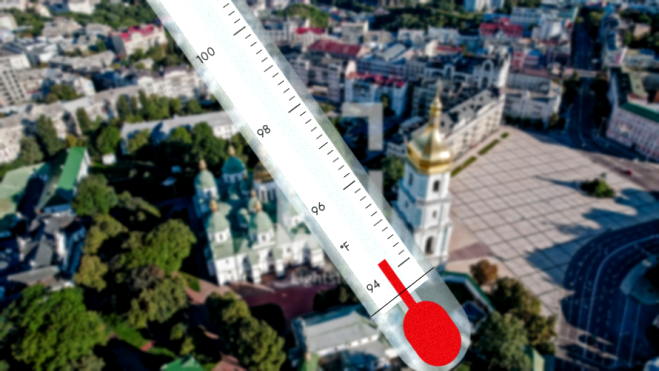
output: 94.3 °F
